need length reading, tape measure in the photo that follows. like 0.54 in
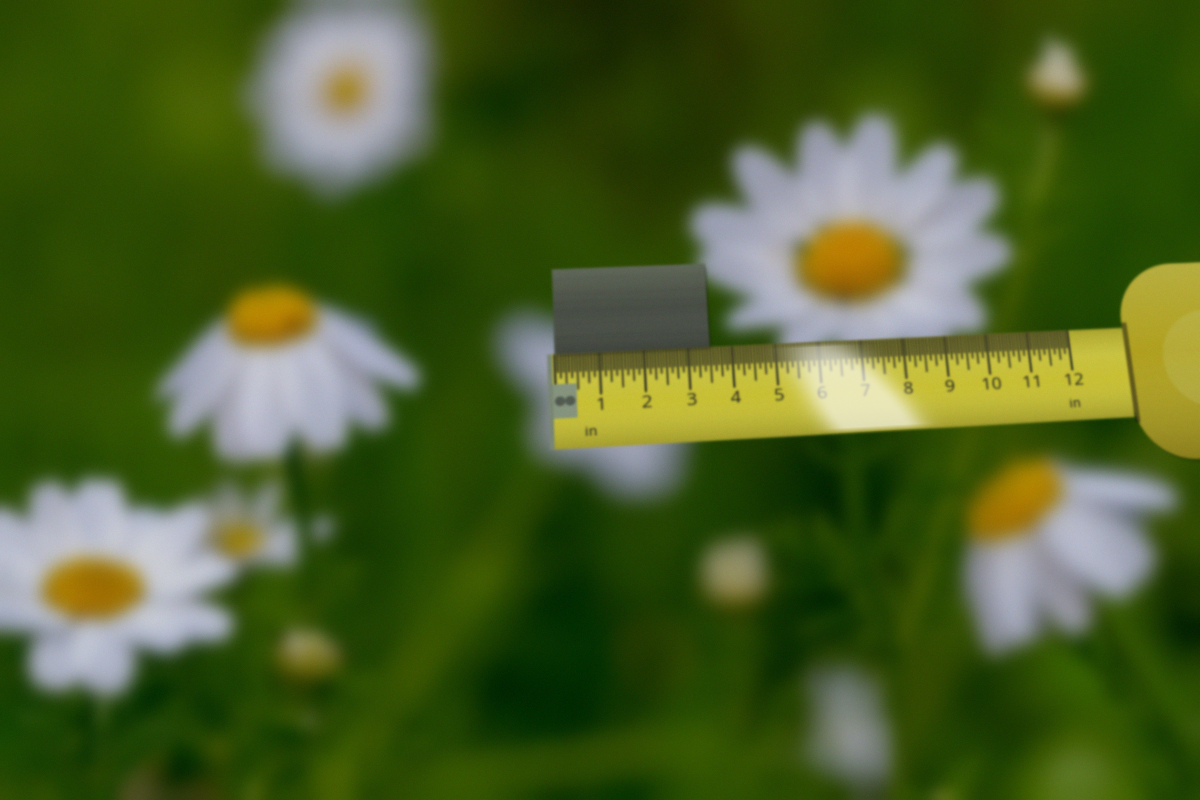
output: 3.5 in
